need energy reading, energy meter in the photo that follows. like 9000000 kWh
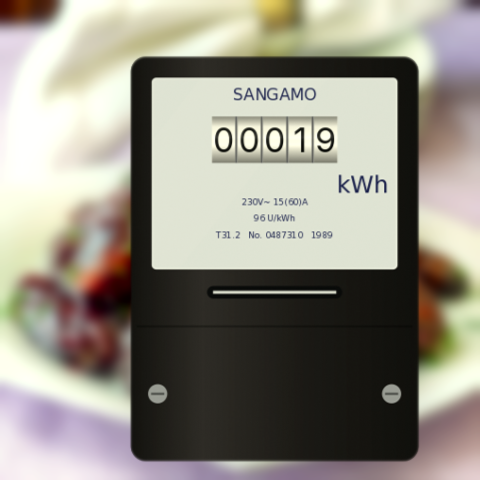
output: 19 kWh
